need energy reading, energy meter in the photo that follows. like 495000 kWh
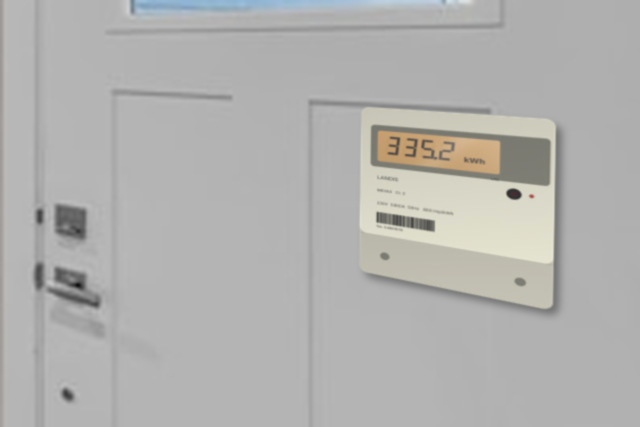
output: 335.2 kWh
